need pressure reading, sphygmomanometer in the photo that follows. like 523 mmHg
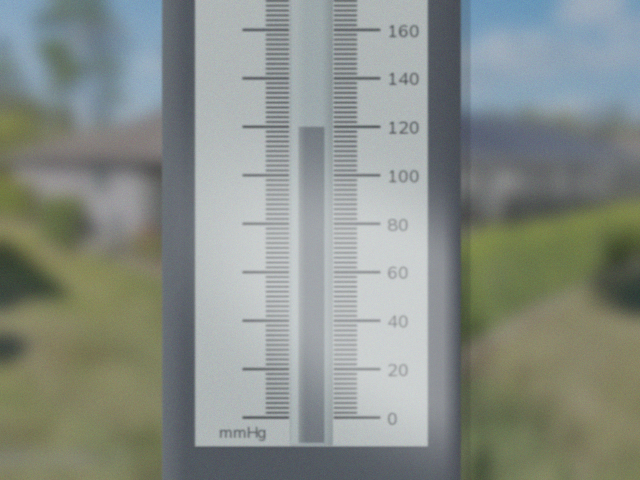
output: 120 mmHg
